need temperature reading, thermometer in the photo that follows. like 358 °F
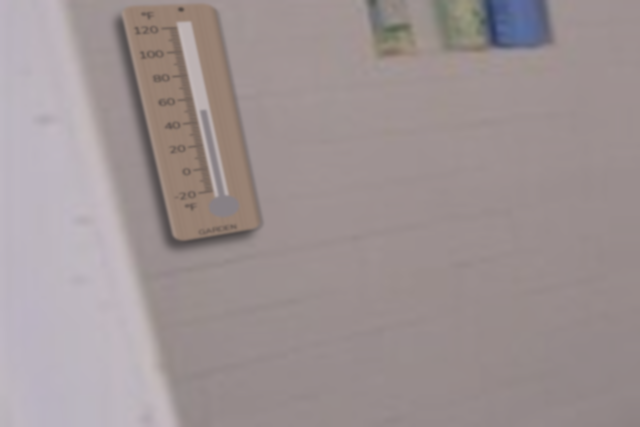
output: 50 °F
